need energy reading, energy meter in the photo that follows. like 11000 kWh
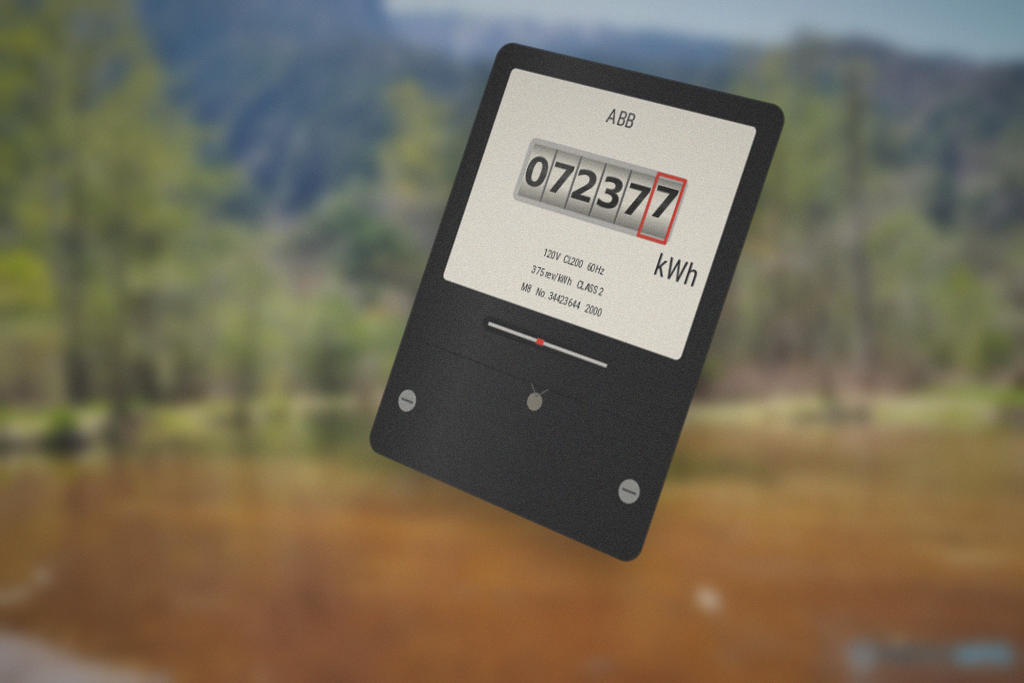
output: 7237.7 kWh
